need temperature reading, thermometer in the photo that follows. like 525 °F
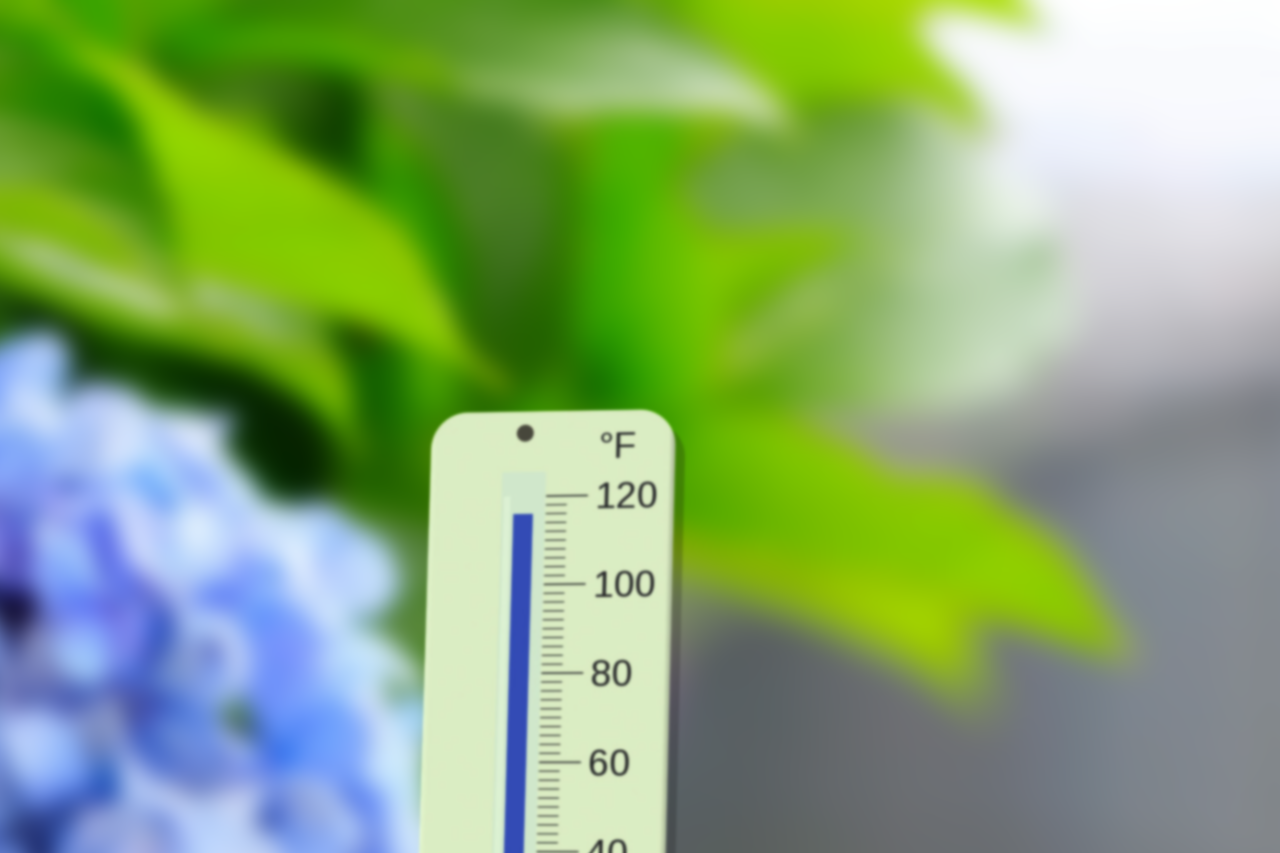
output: 116 °F
